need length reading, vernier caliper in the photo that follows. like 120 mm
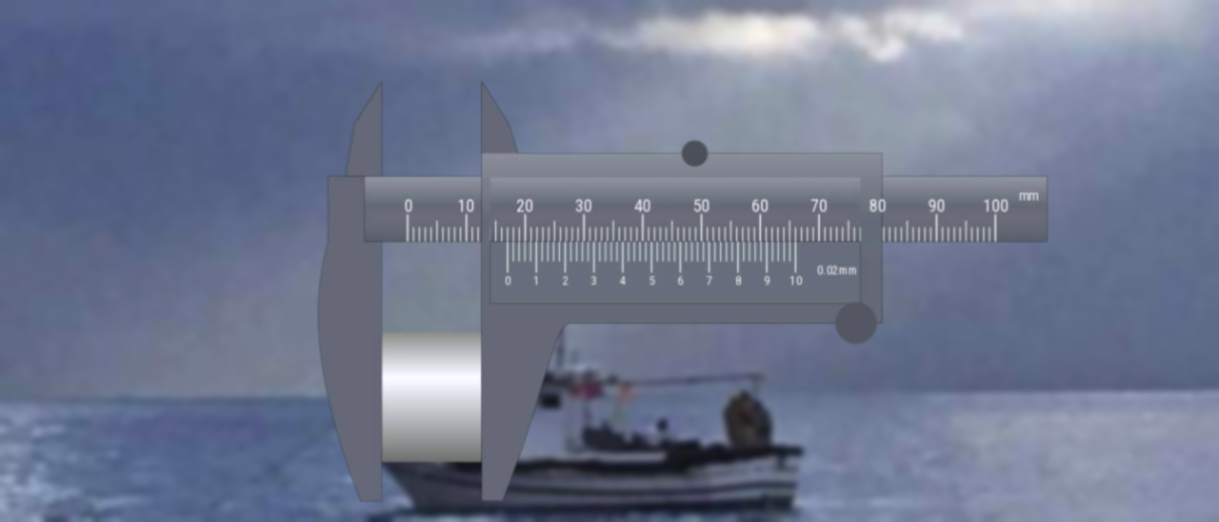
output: 17.0 mm
